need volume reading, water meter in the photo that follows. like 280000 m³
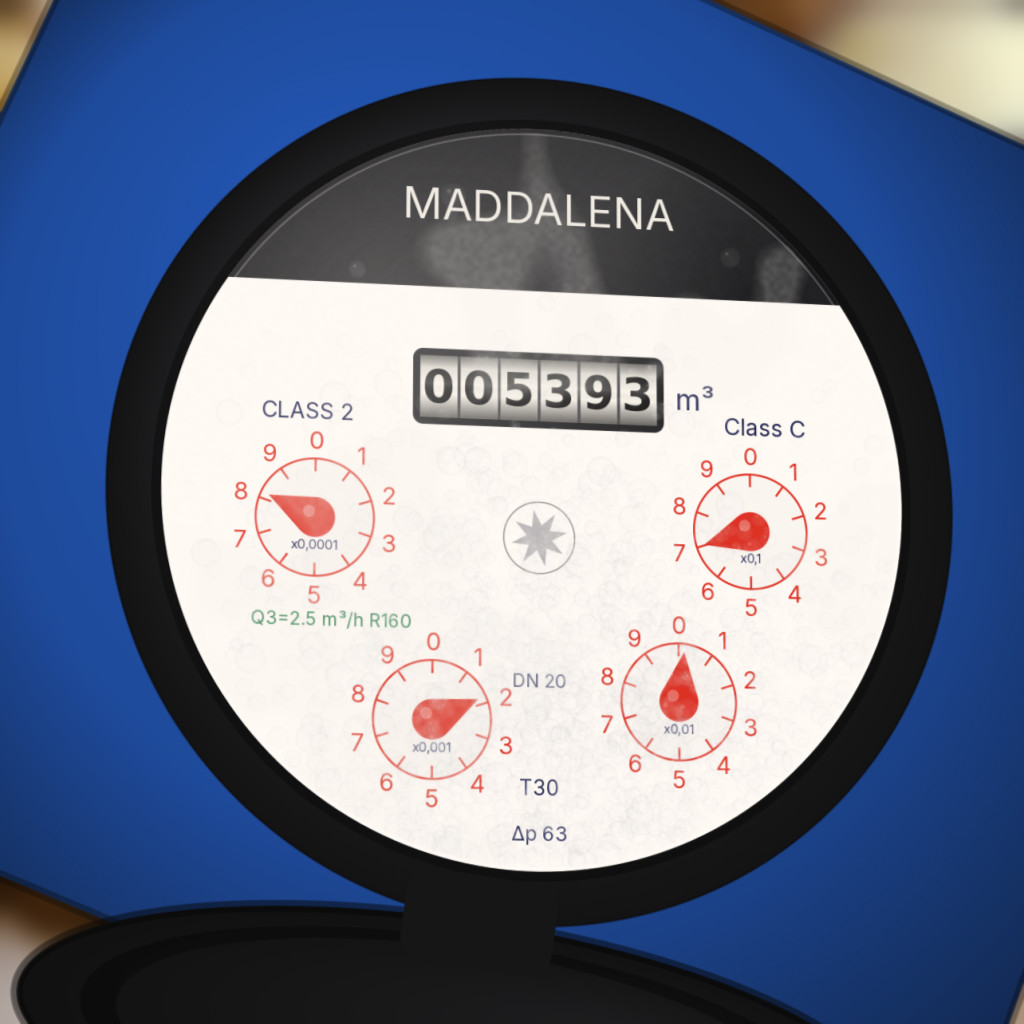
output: 5393.7018 m³
